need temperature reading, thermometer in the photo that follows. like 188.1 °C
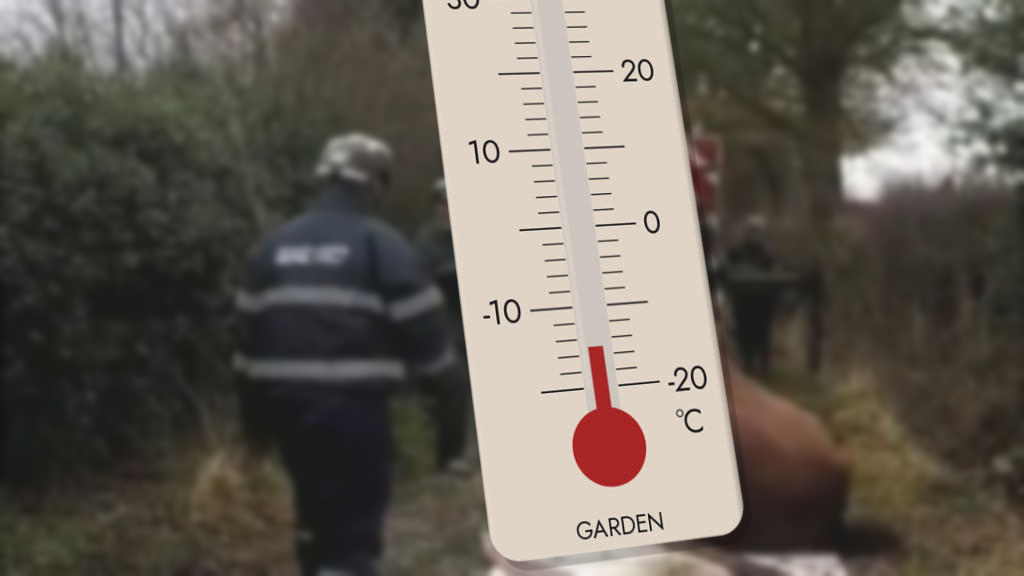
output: -15 °C
